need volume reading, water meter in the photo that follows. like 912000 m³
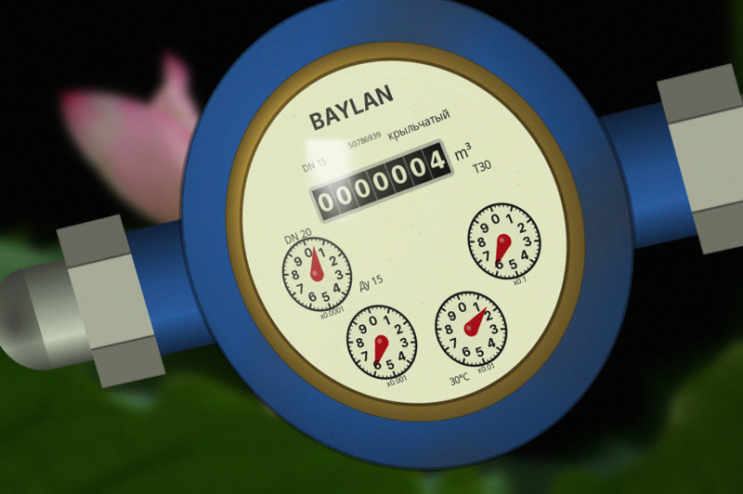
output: 4.6160 m³
